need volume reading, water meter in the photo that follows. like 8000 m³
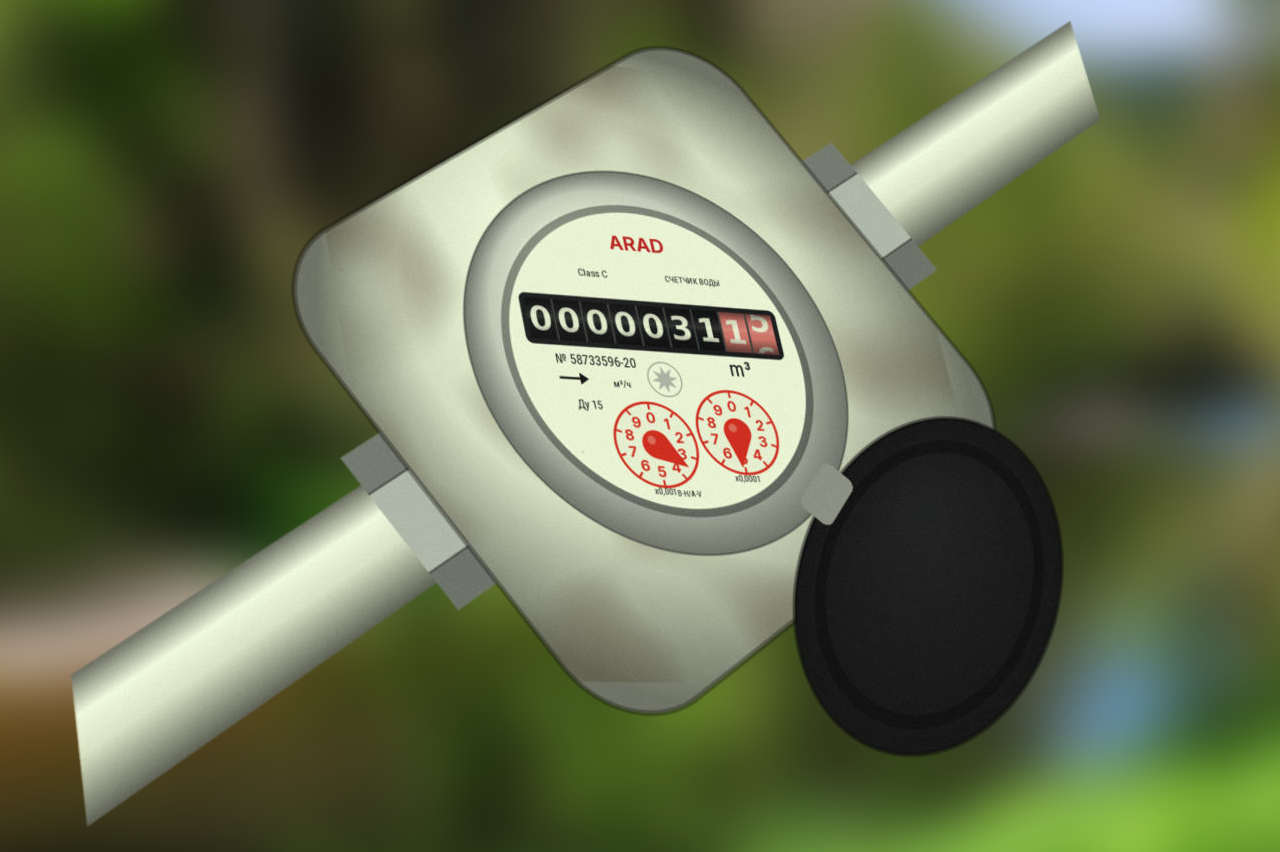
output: 31.1535 m³
